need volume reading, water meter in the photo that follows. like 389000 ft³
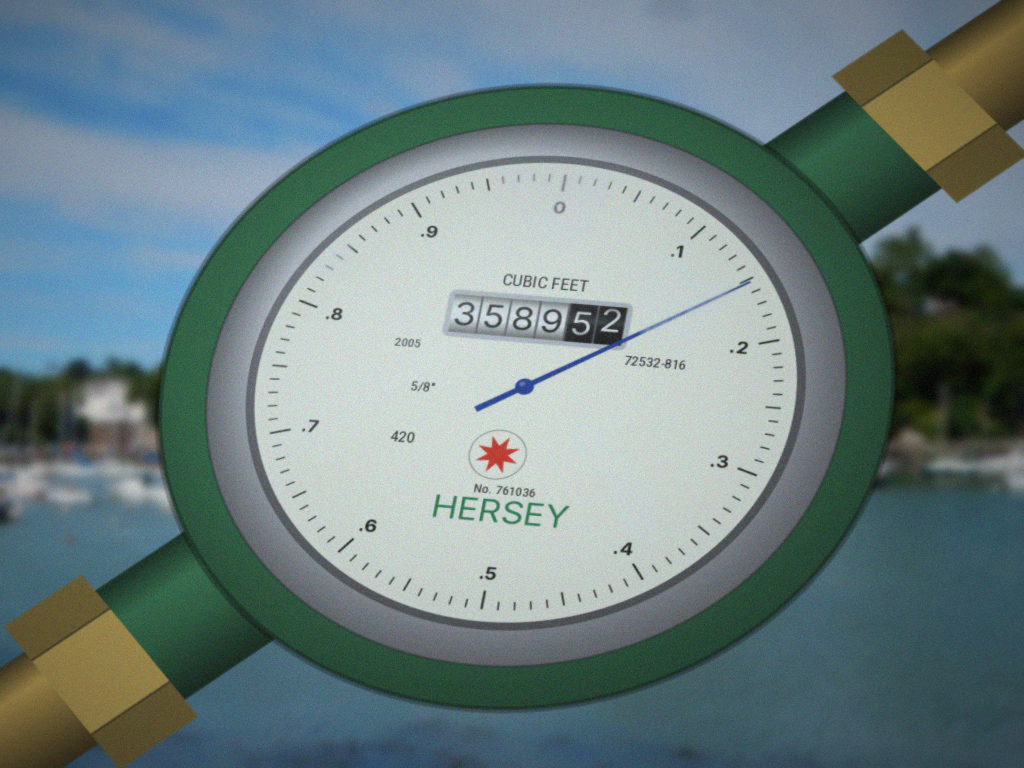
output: 358952.15 ft³
